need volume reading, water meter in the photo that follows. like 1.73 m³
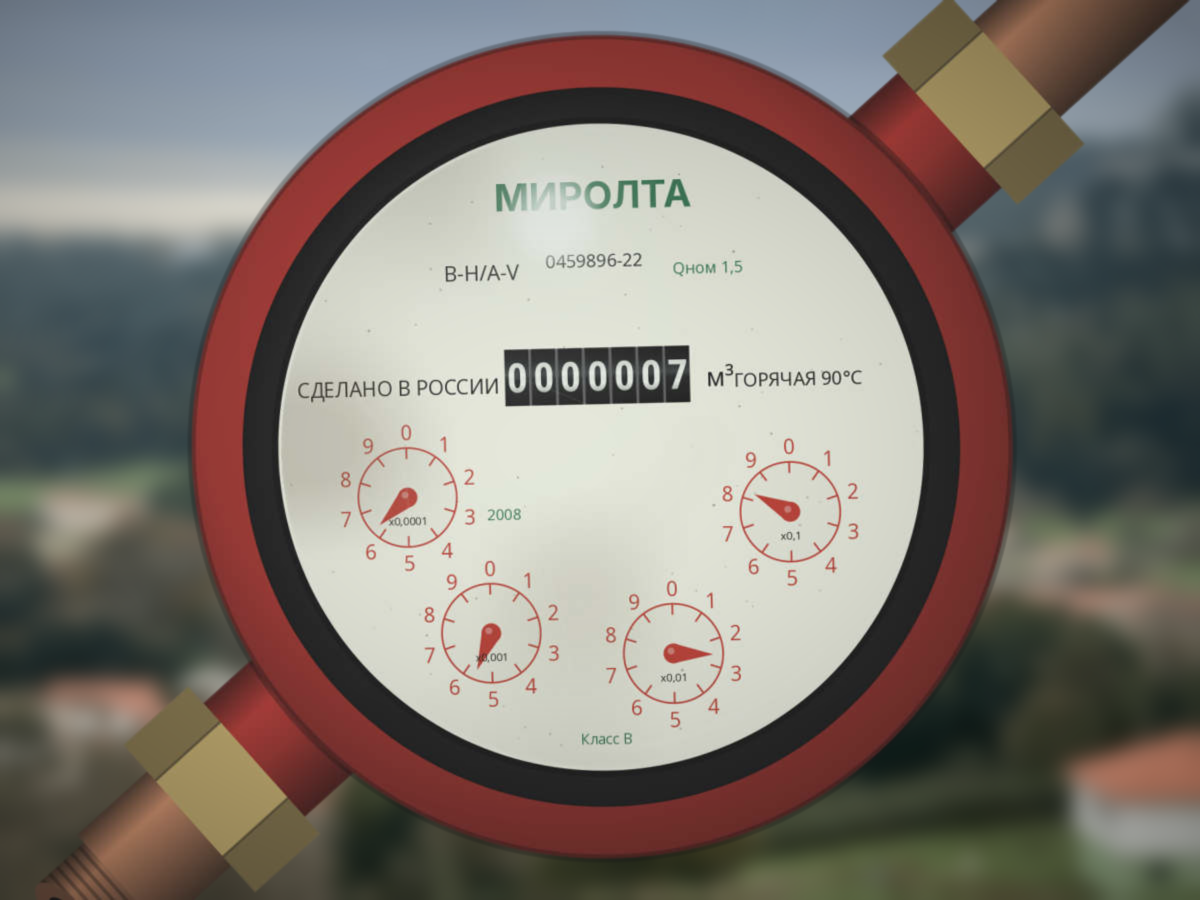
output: 7.8256 m³
